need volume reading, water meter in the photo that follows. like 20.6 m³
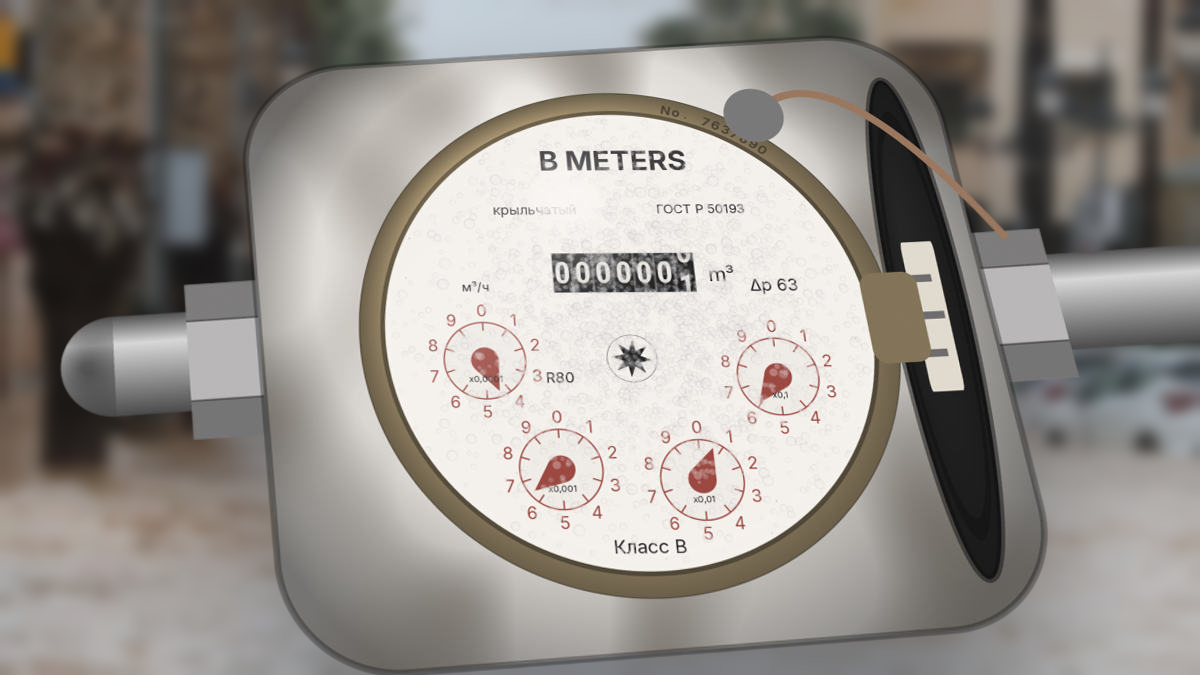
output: 0.6064 m³
